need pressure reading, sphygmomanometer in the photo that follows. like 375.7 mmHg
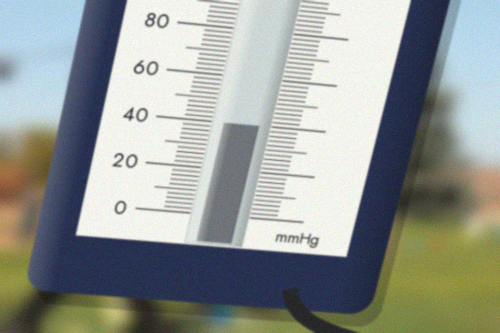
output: 40 mmHg
